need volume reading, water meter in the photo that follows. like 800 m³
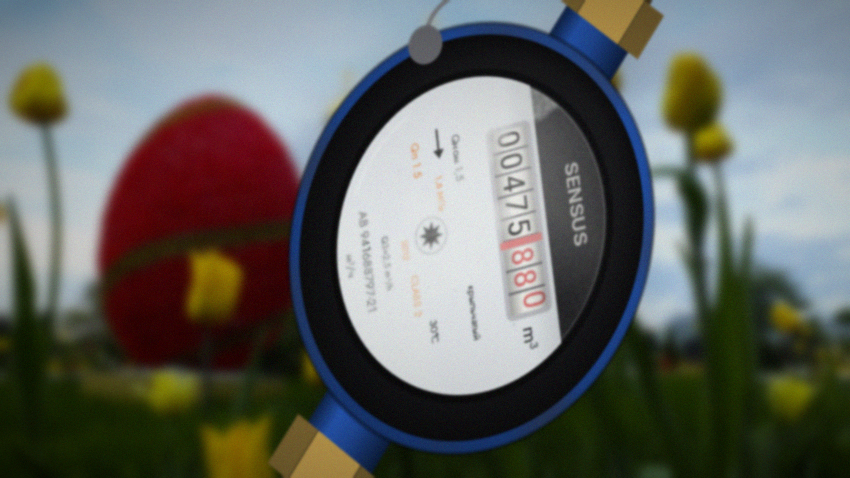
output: 475.880 m³
